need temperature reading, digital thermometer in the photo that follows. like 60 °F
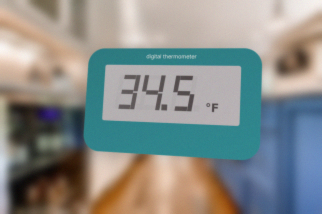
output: 34.5 °F
